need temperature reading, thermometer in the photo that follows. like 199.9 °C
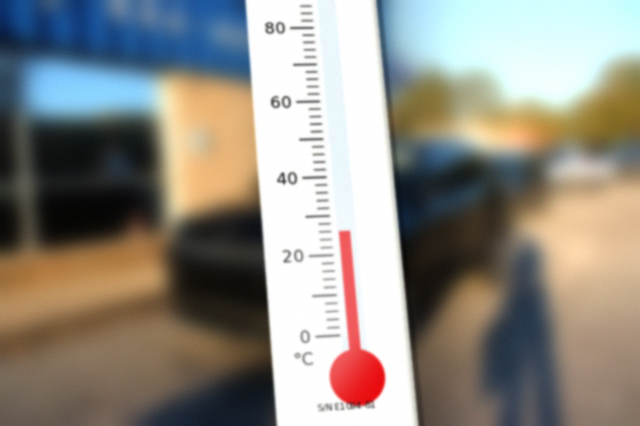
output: 26 °C
